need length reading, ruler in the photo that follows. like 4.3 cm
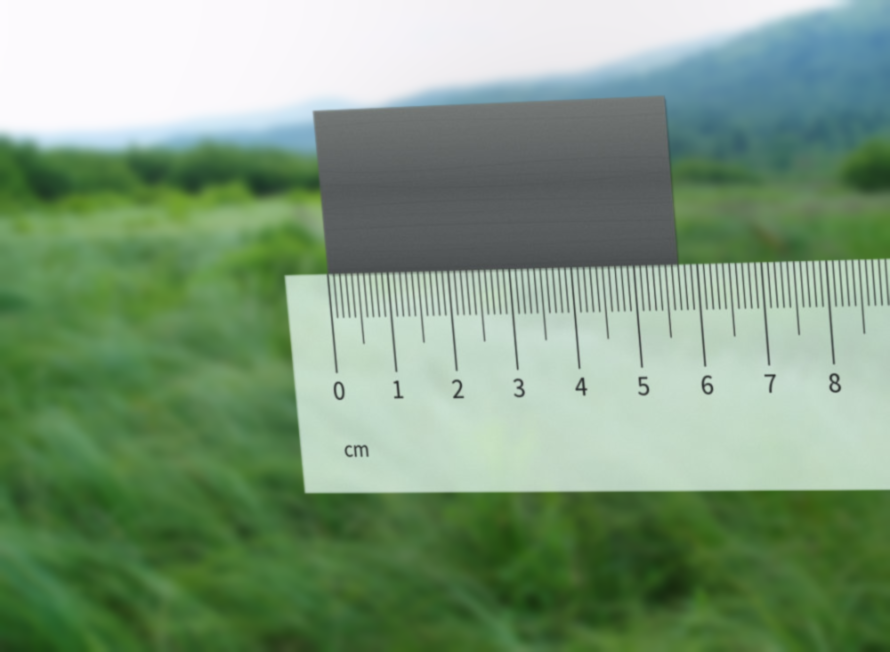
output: 5.7 cm
